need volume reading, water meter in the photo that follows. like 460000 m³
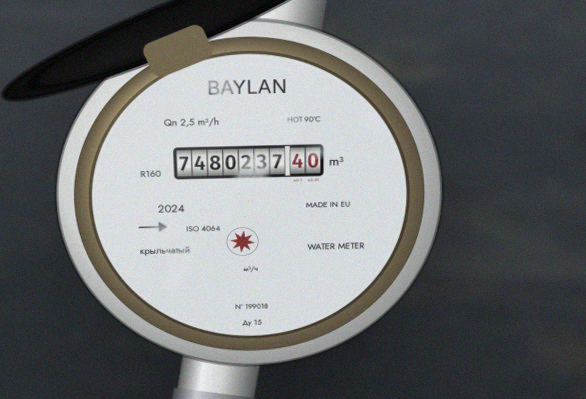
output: 7480237.40 m³
